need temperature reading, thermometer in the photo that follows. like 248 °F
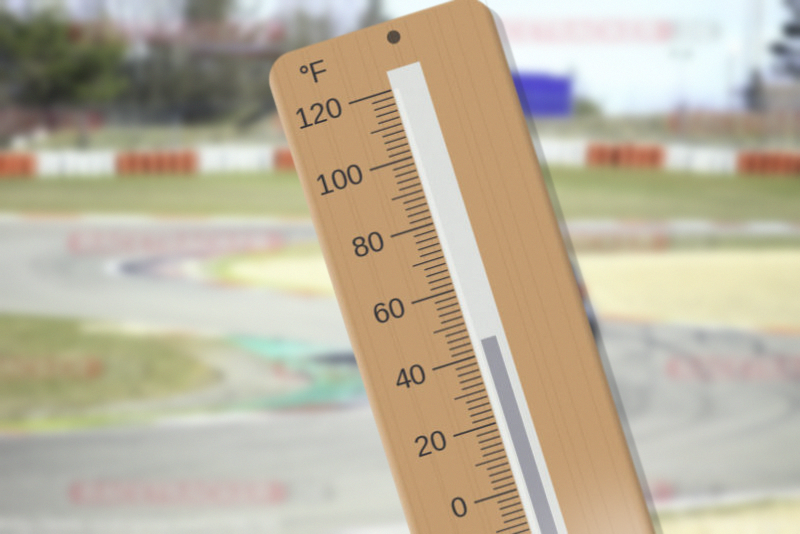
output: 44 °F
